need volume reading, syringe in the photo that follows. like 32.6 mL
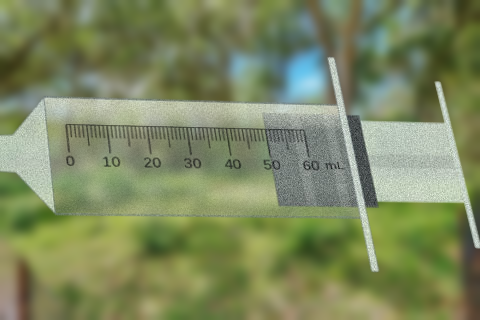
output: 50 mL
